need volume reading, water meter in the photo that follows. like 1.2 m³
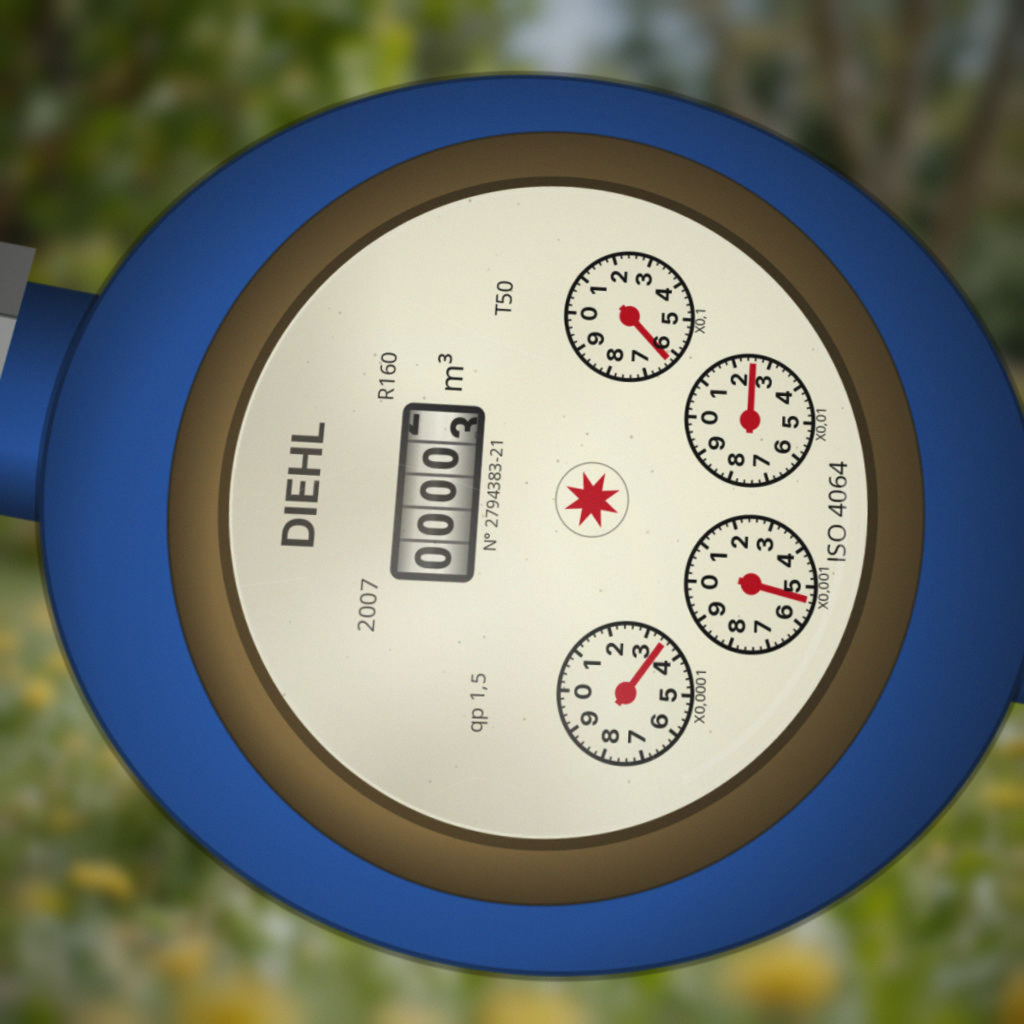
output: 2.6253 m³
